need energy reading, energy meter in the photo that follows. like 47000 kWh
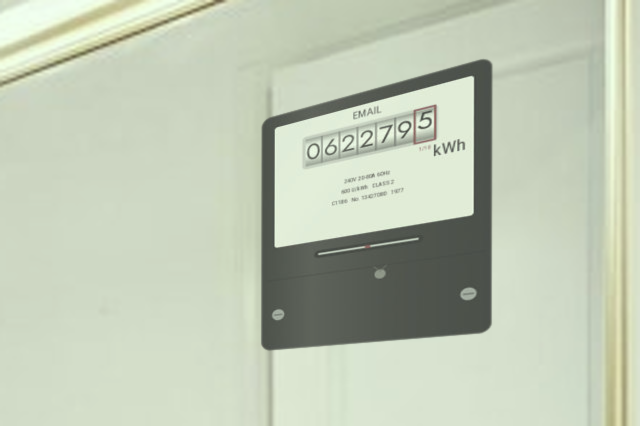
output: 62279.5 kWh
